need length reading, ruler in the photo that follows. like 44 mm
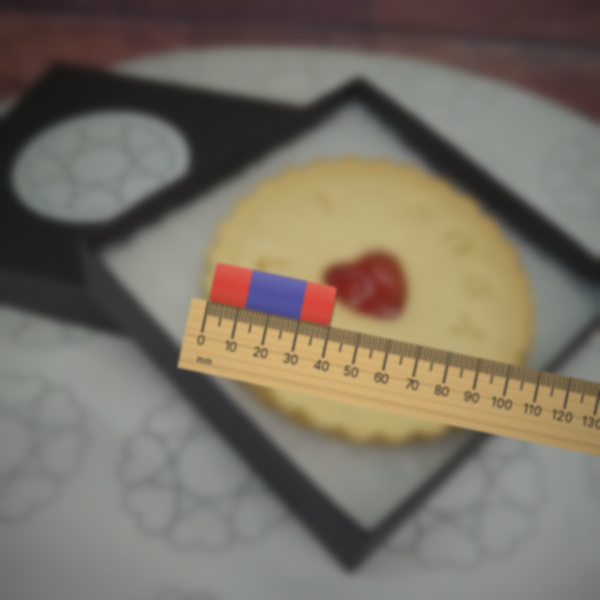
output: 40 mm
